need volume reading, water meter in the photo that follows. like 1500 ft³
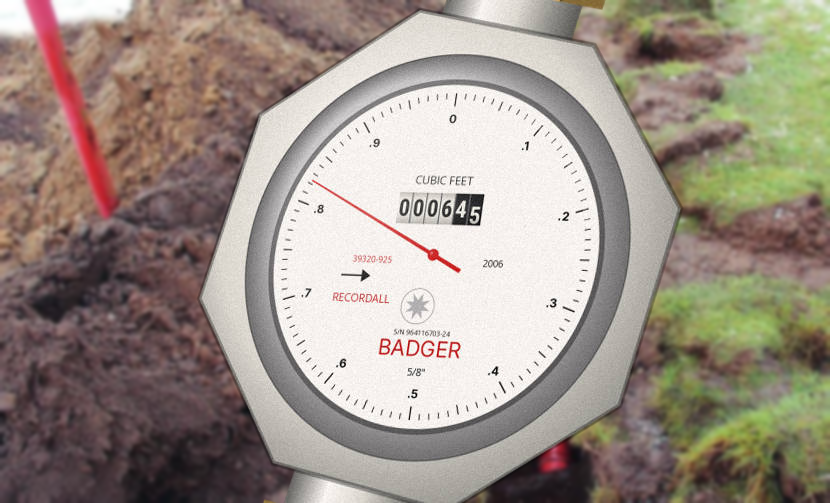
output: 644.82 ft³
